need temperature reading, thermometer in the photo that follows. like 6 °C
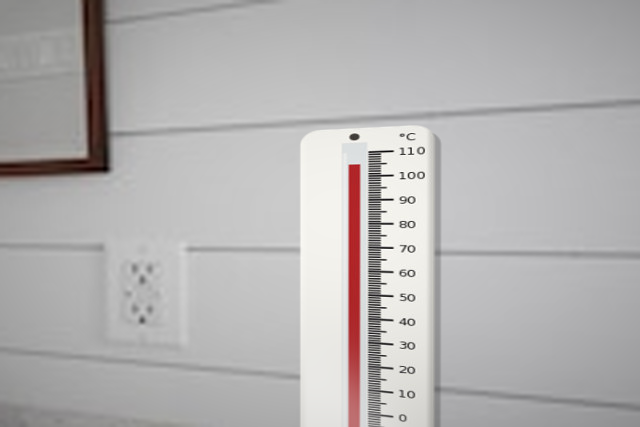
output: 105 °C
